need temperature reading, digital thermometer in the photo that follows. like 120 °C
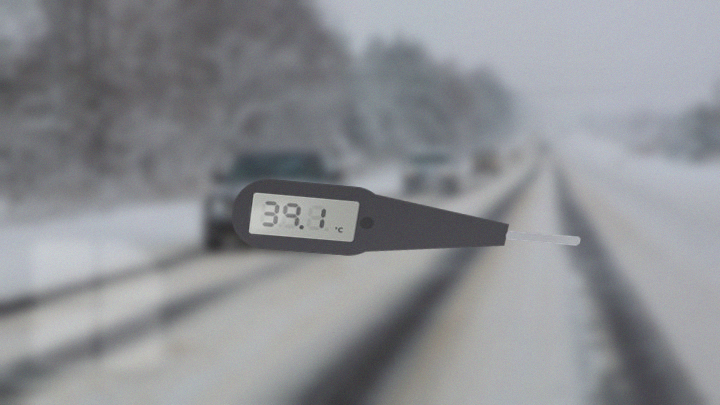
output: 39.1 °C
